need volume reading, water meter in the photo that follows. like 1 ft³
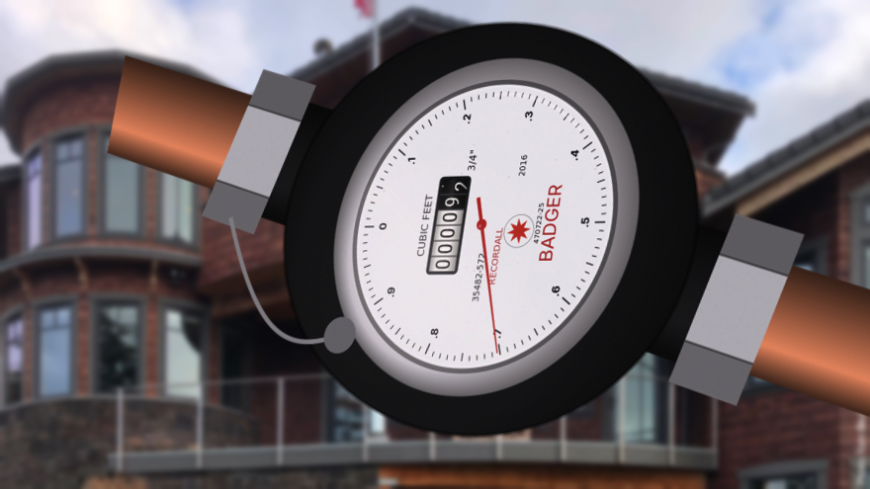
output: 91.70 ft³
